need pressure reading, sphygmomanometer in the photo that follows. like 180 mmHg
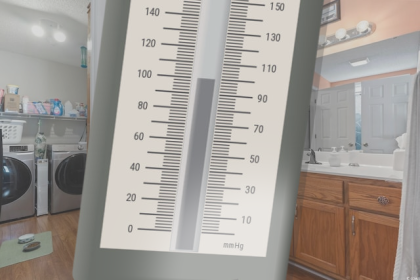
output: 100 mmHg
